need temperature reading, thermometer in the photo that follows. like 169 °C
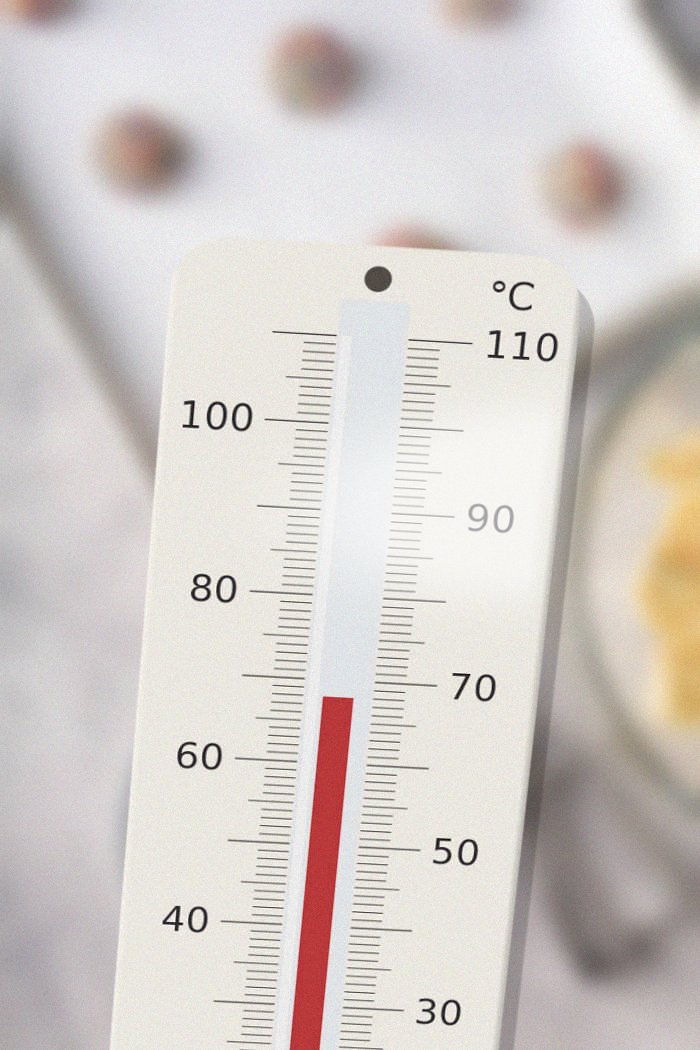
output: 68 °C
